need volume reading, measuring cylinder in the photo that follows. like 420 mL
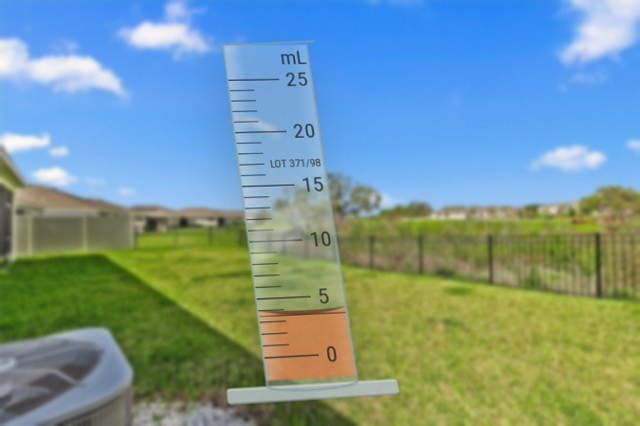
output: 3.5 mL
